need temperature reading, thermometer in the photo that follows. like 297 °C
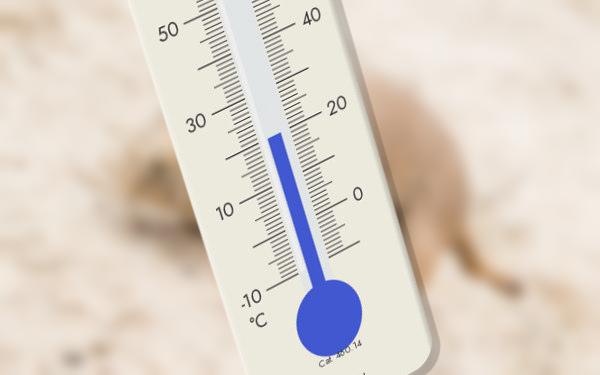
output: 20 °C
